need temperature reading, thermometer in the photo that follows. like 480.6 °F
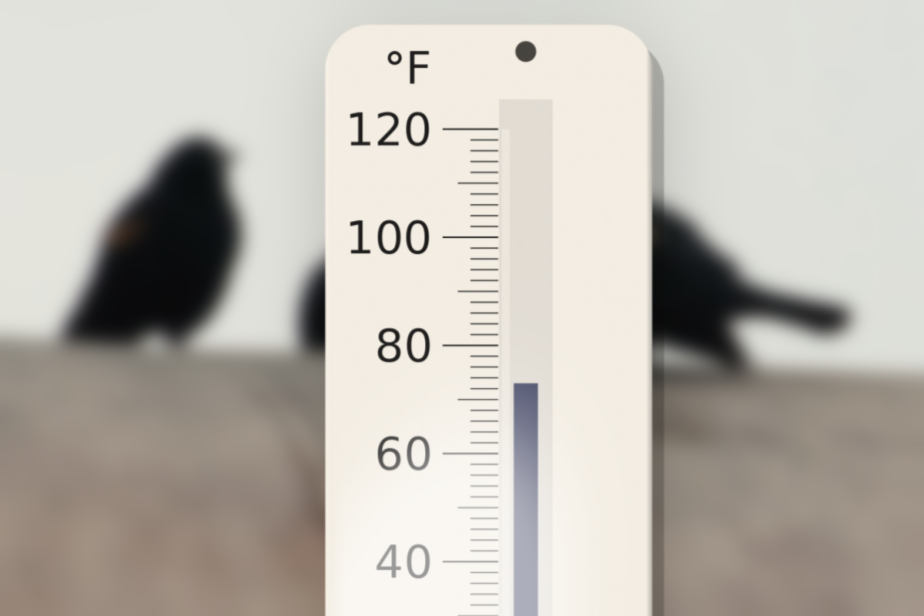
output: 73 °F
